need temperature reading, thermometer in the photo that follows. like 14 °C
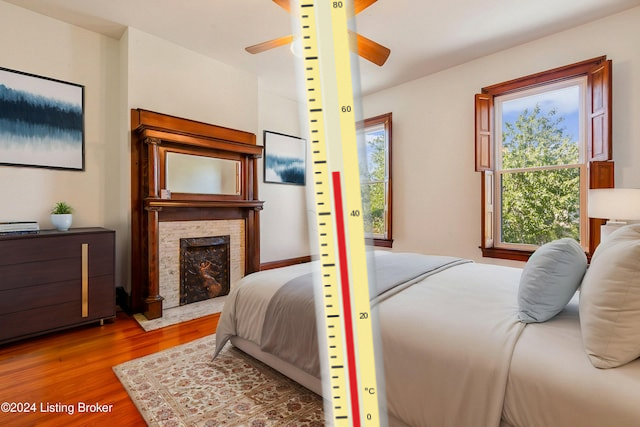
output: 48 °C
